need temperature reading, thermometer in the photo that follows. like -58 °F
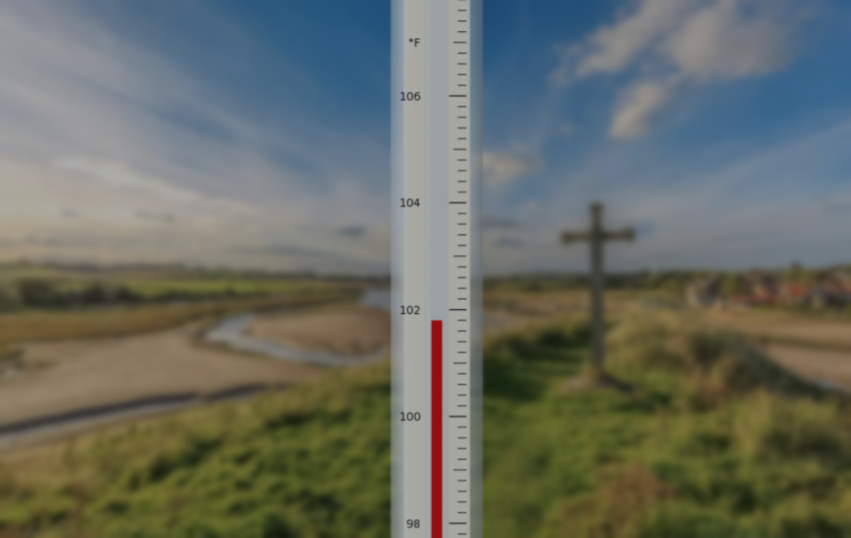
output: 101.8 °F
